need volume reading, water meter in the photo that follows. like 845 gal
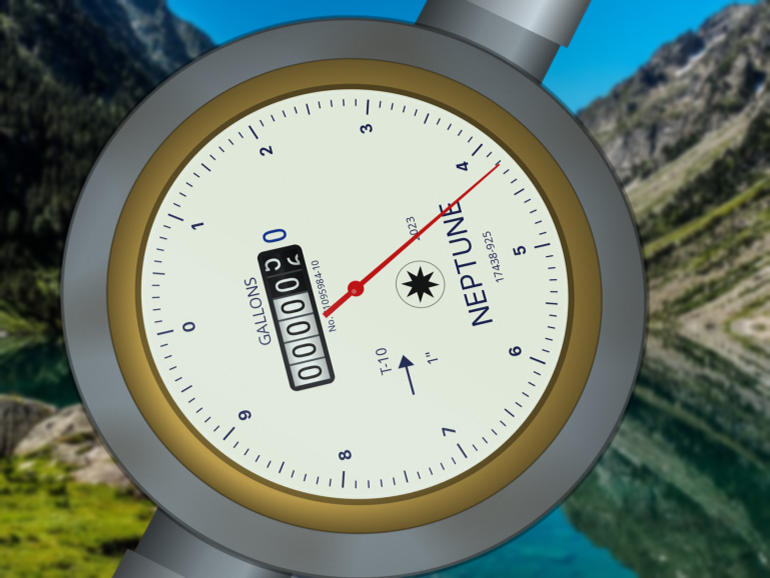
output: 54.2 gal
